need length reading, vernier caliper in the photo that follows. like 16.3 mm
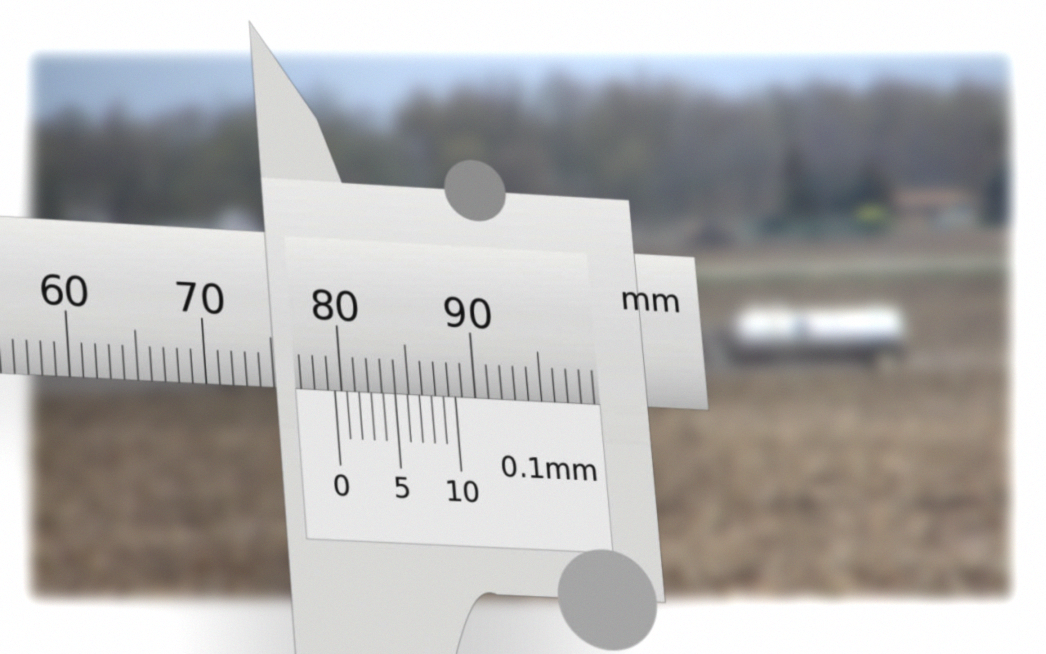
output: 79.5 mm
